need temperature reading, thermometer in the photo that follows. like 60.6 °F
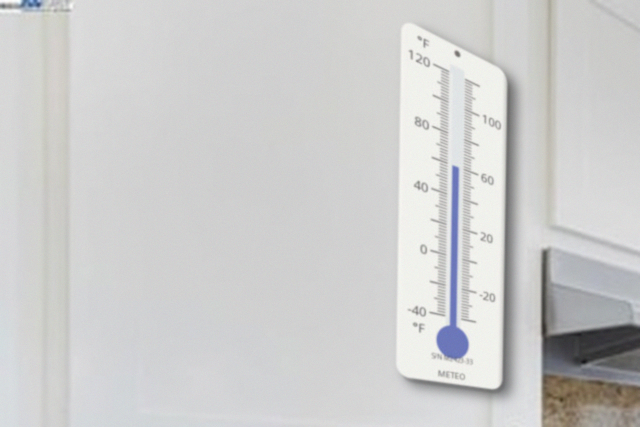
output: 60 °F
